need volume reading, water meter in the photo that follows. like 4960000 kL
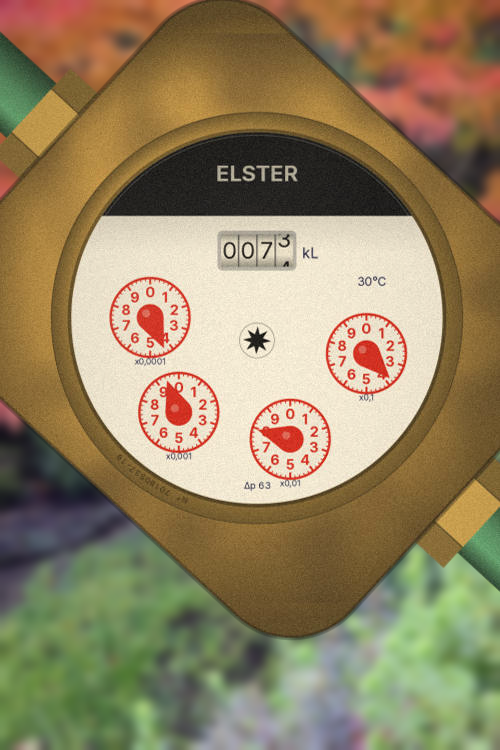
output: 73.3794 kL
